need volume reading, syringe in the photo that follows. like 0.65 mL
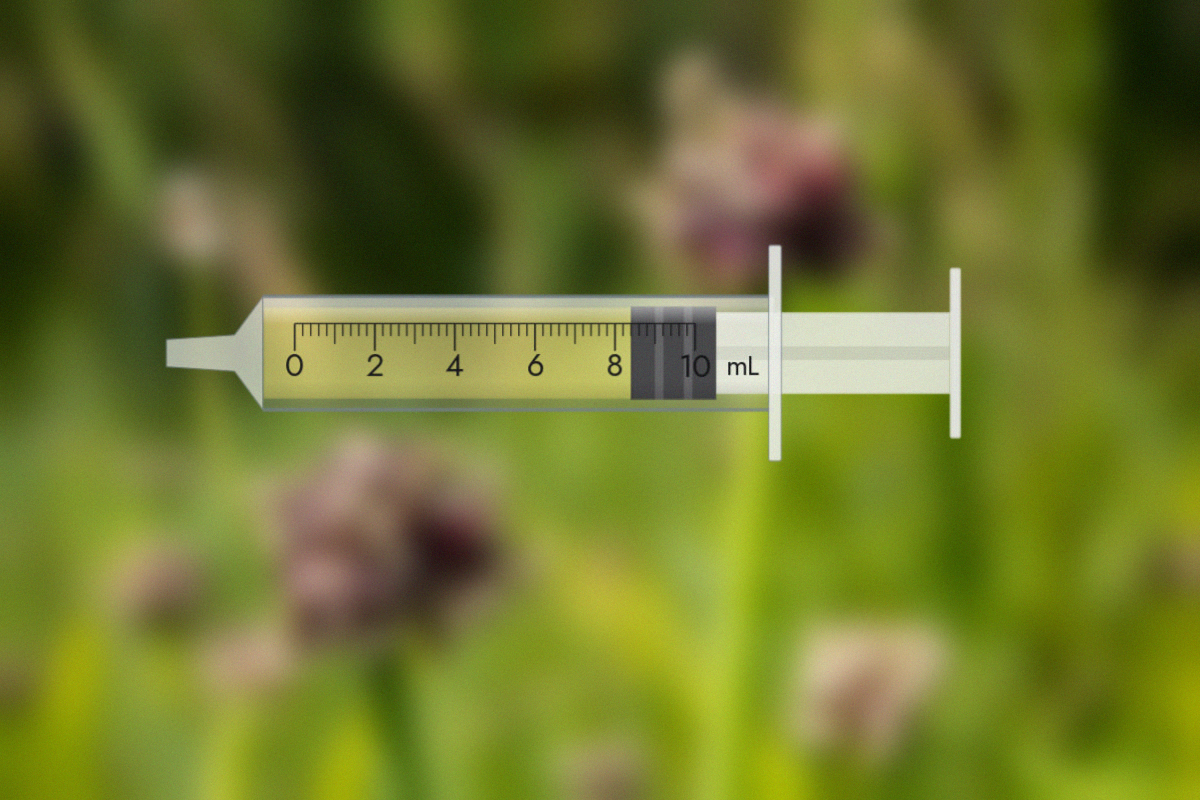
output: 8.4 mL
